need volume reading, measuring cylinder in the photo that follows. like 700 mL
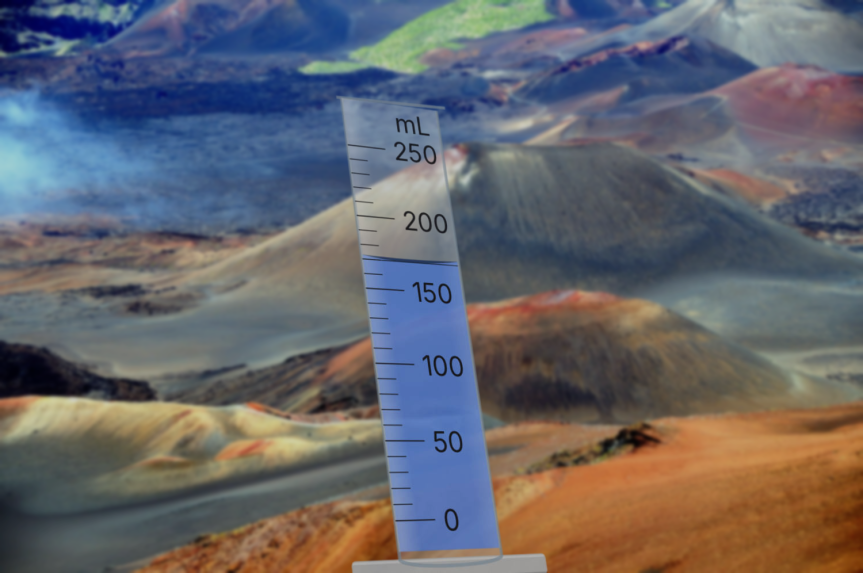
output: 170 mL
